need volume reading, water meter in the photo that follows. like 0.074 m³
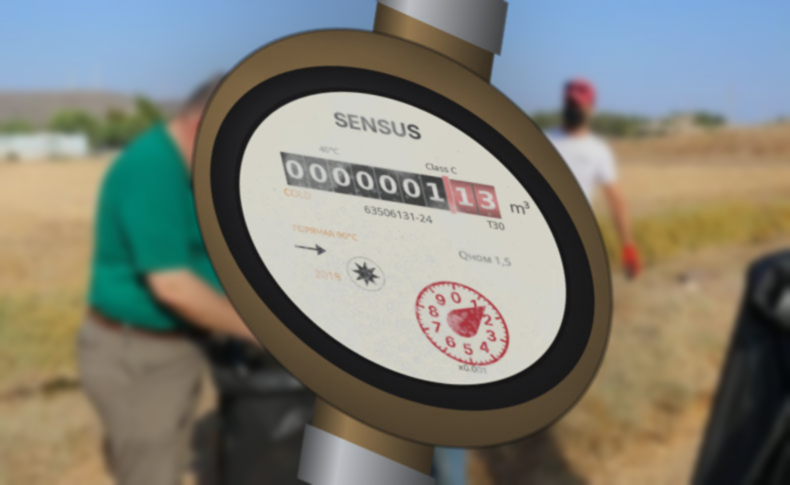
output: 1.131 m³
